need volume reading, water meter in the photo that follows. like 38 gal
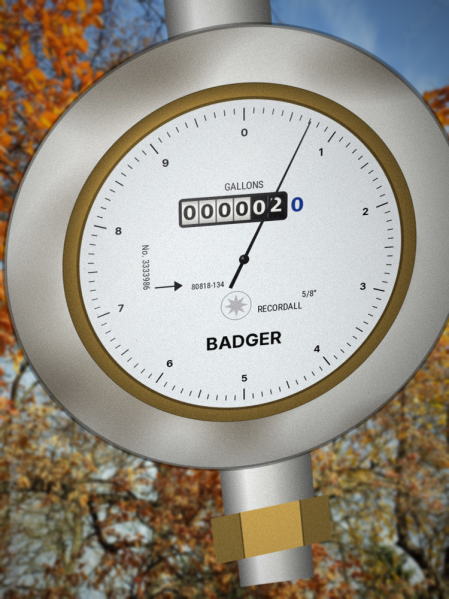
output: 20.7 gal
